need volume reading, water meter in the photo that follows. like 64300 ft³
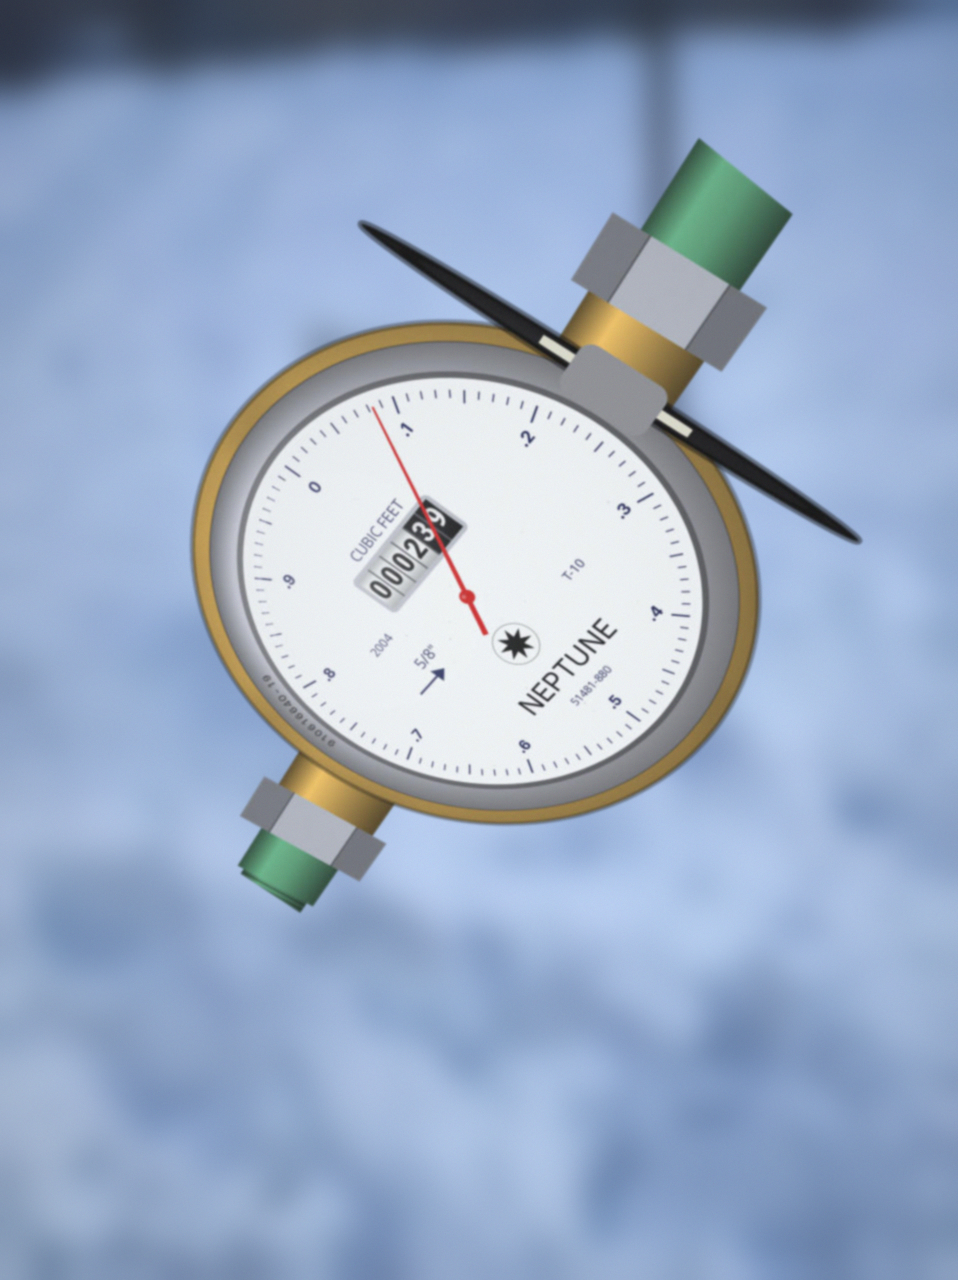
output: 239.08 ft³
